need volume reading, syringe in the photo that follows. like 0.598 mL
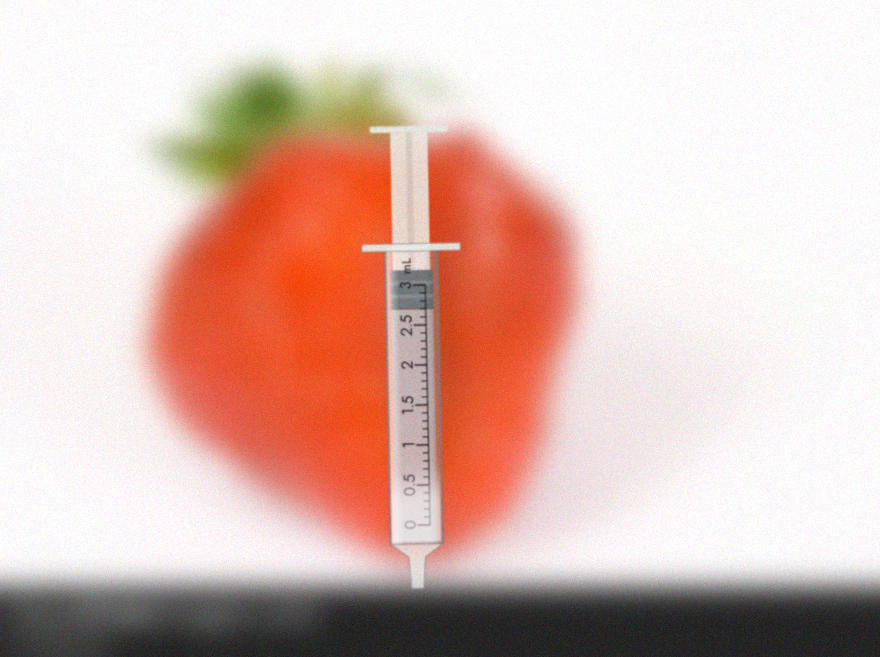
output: 2.7 mL
